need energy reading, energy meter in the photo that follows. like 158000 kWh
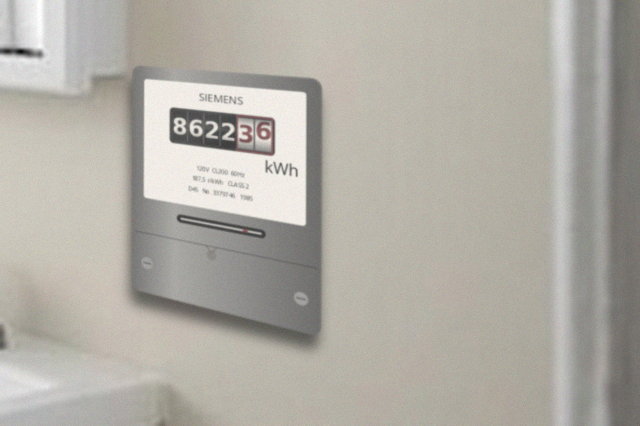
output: 8622.36 kWh
